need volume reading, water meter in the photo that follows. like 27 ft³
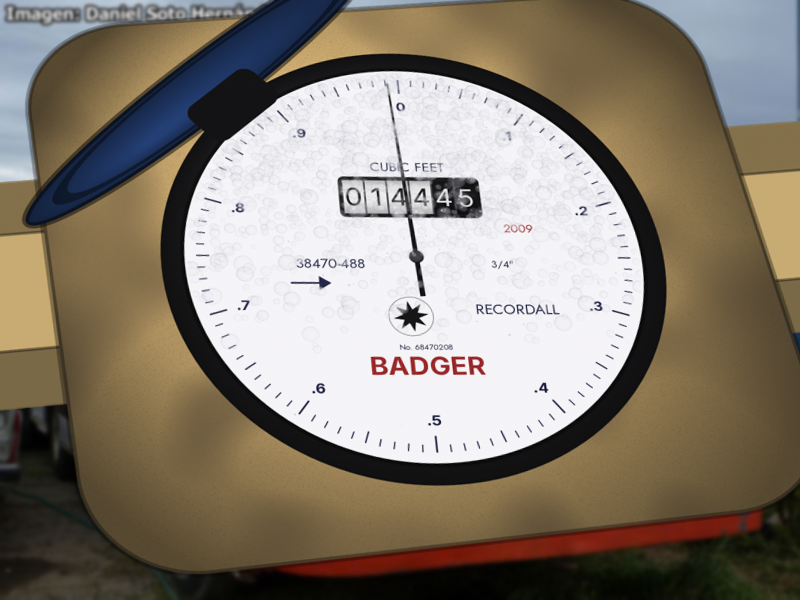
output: 14444.99 ft³
